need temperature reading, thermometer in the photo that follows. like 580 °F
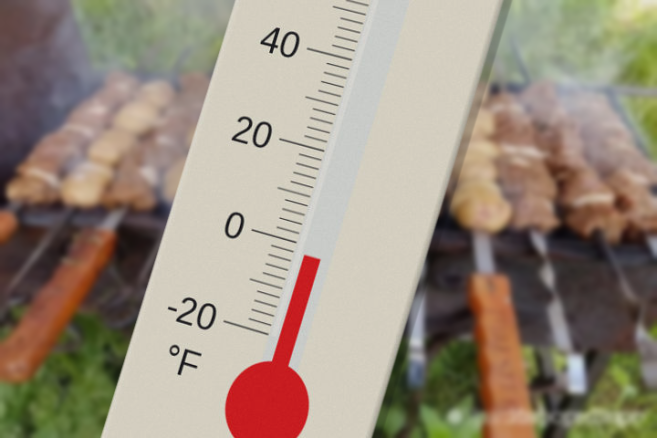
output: -2 °F
